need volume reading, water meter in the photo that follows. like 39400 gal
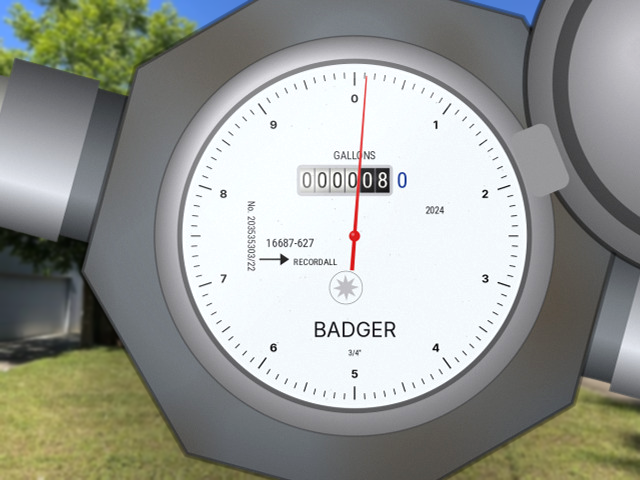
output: 80.1 gal
